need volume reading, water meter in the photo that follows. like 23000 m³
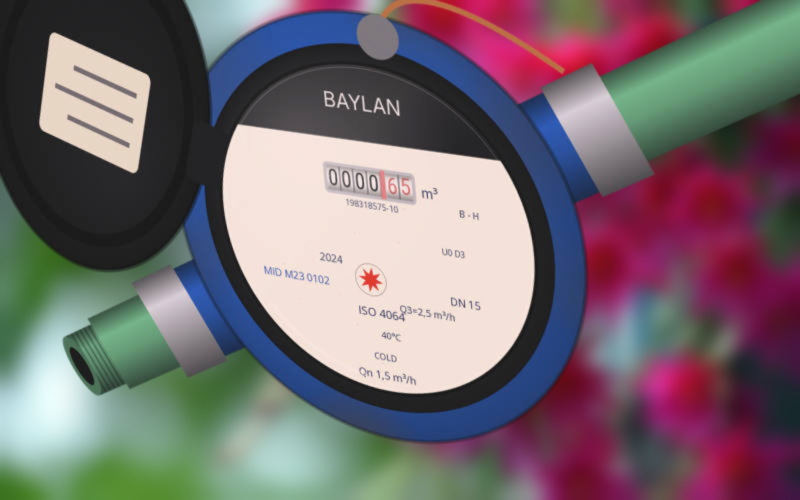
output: 0.65 m³
